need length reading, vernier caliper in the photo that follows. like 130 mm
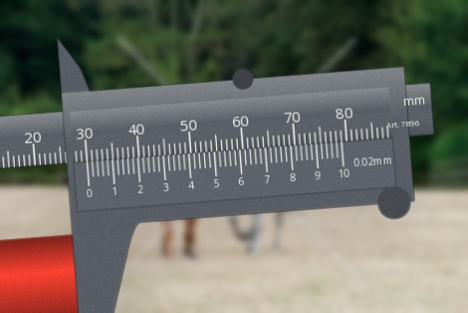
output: 30.0 mm
